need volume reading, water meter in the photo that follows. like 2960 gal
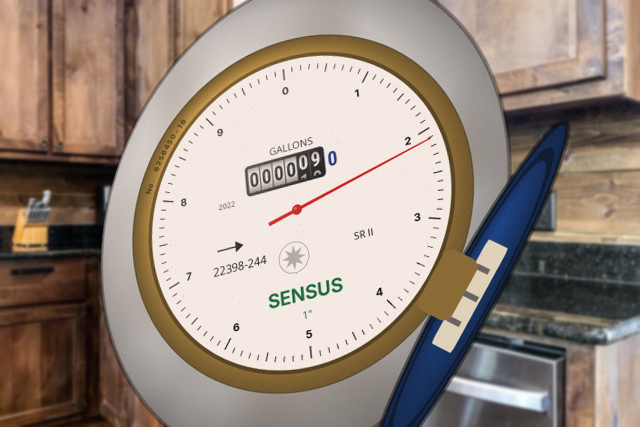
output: 92.1 gal
